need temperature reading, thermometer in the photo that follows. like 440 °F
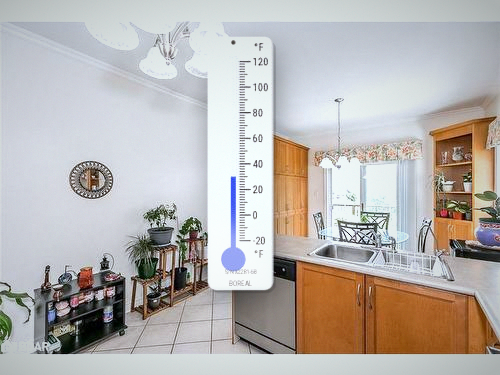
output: 30 °F
